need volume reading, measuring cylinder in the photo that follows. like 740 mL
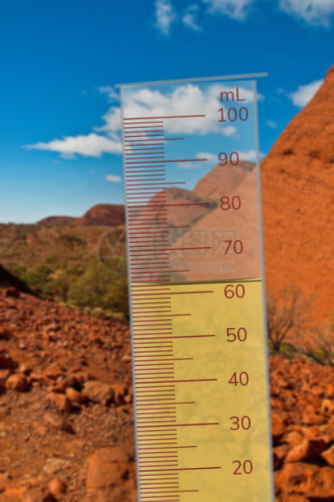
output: 62 mL
